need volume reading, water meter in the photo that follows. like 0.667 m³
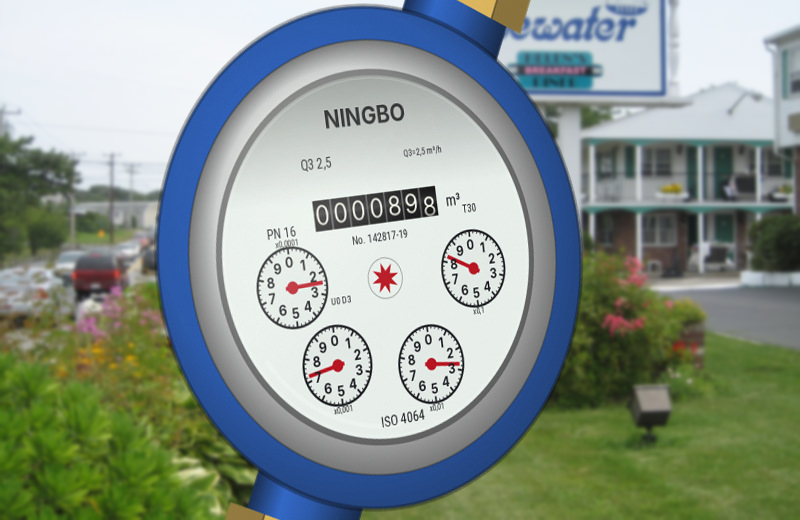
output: 897.8272 m³
